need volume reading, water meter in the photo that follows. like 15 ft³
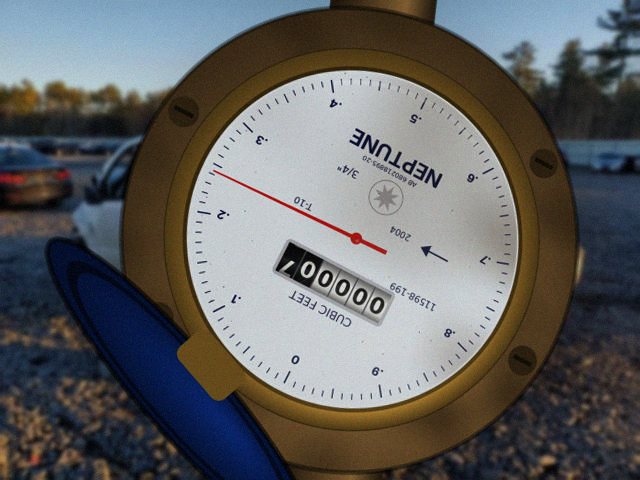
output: 7.24 ft³
